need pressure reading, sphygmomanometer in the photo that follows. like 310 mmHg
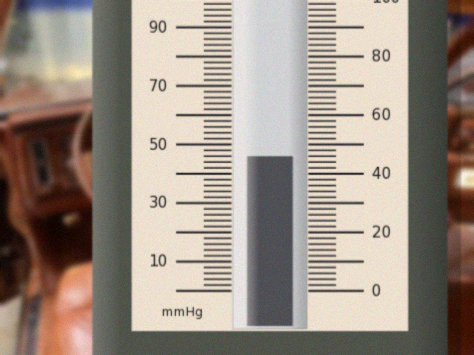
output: 46 mmHg
